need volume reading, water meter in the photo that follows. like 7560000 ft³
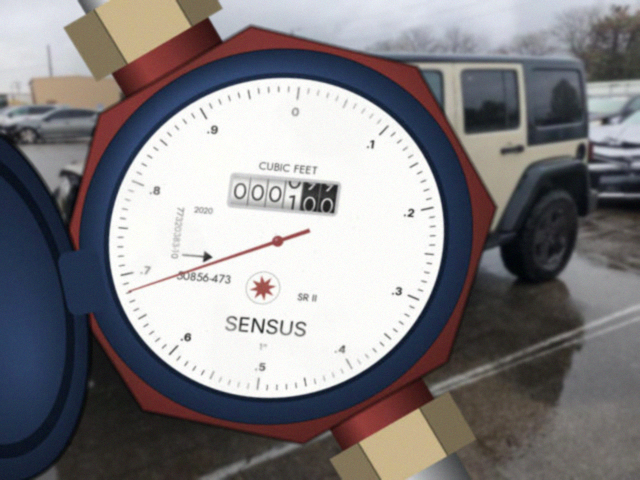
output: 99.68 ft³
